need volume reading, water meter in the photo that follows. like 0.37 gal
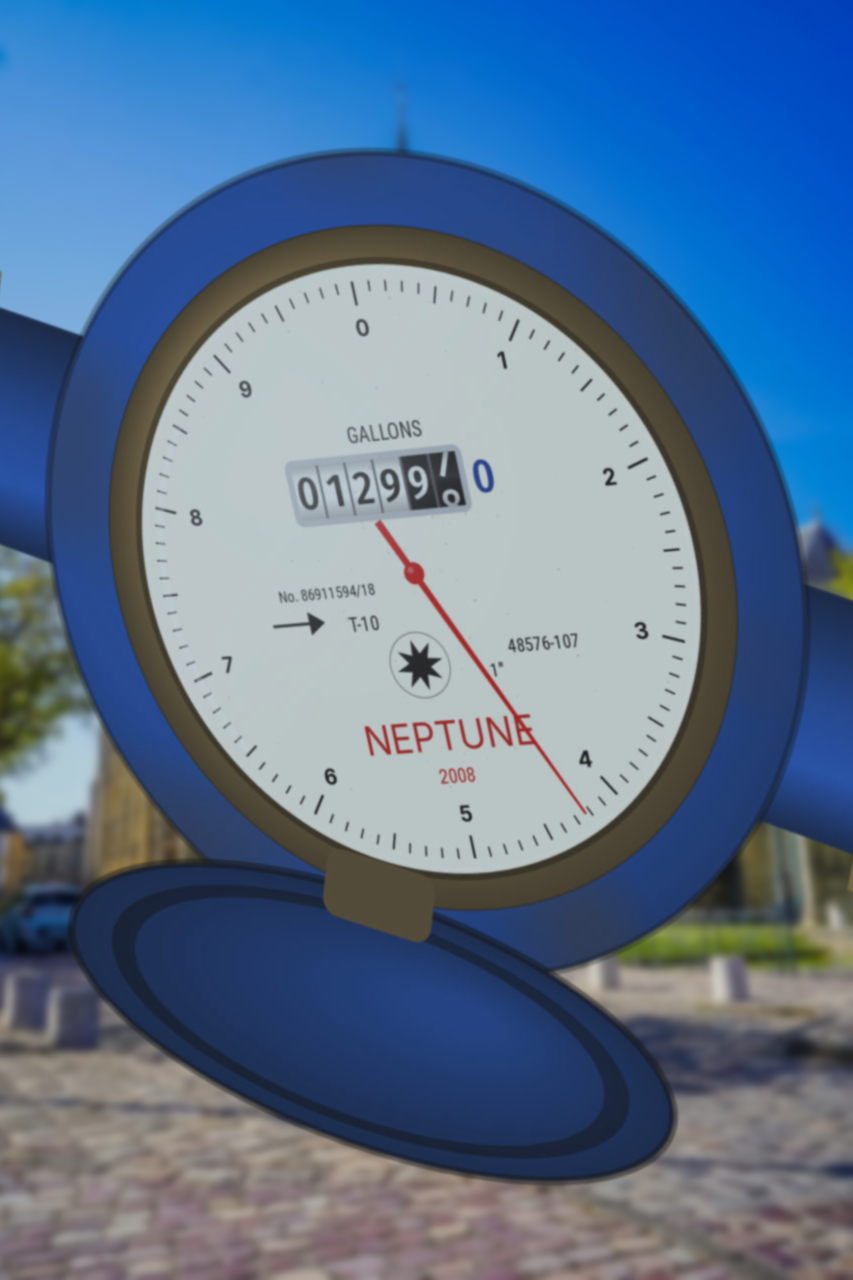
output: 129974.2 gal
